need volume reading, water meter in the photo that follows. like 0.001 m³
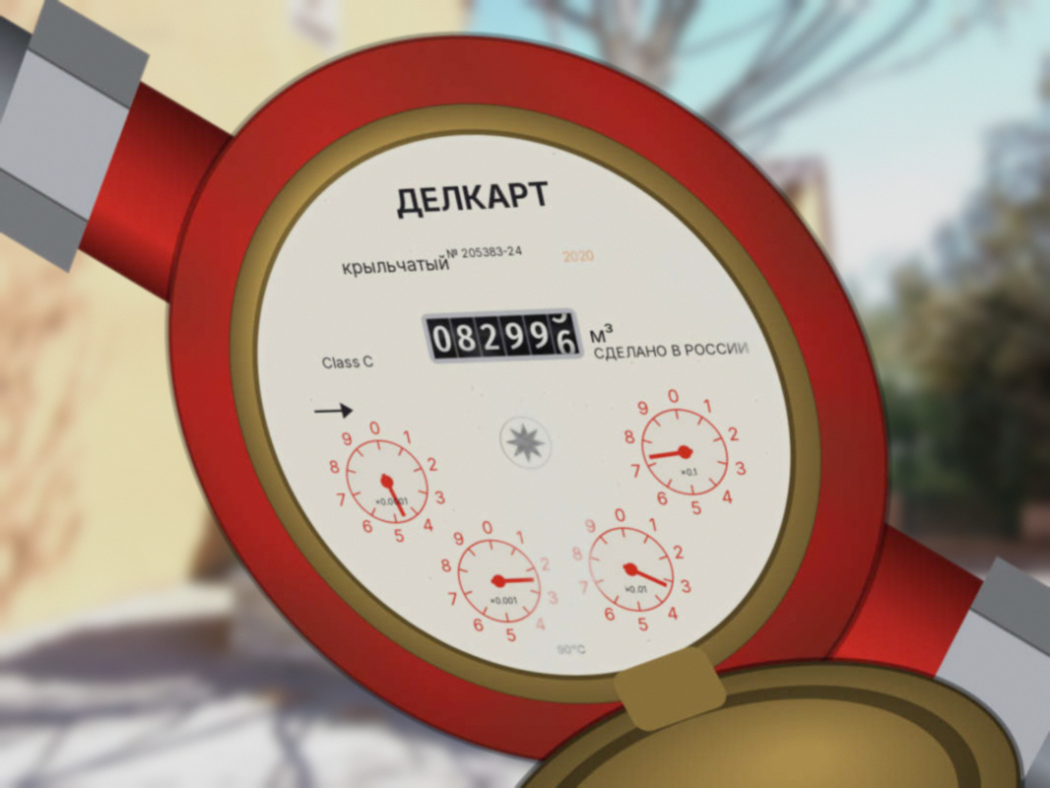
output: 82995.7324 m³
